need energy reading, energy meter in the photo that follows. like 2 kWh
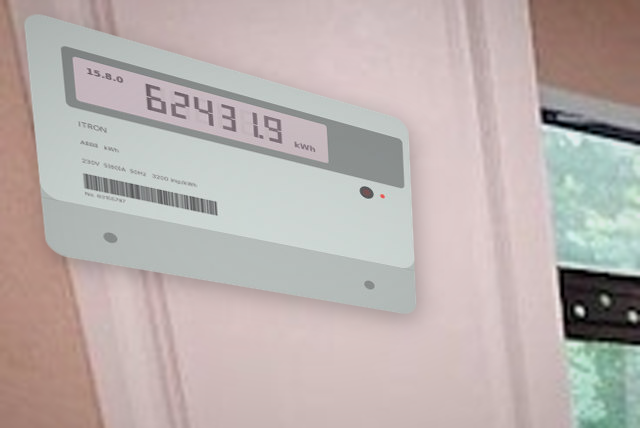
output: 62431.9 kWh
